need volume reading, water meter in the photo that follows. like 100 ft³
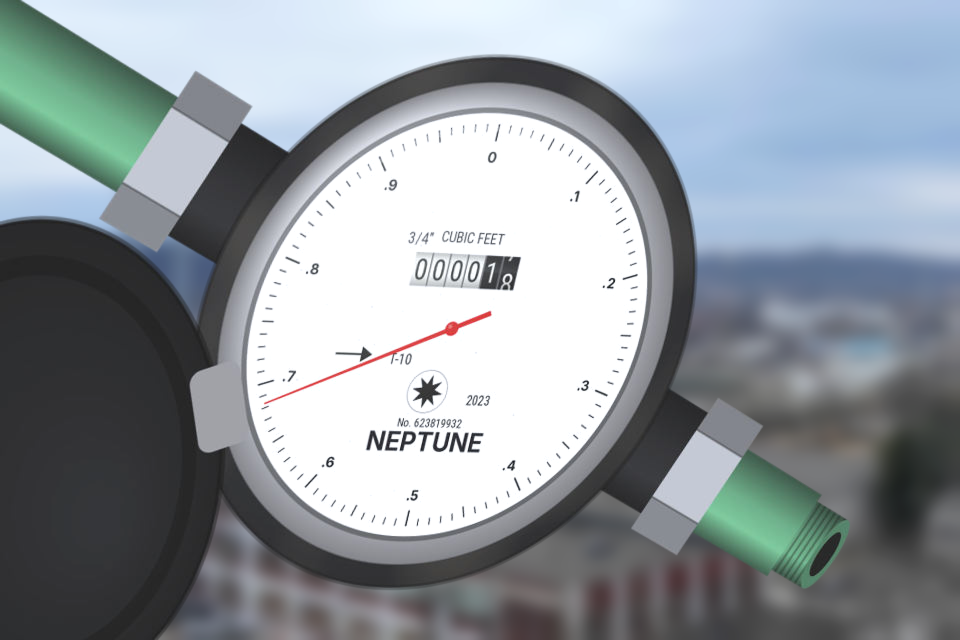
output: 17.68 ft³
